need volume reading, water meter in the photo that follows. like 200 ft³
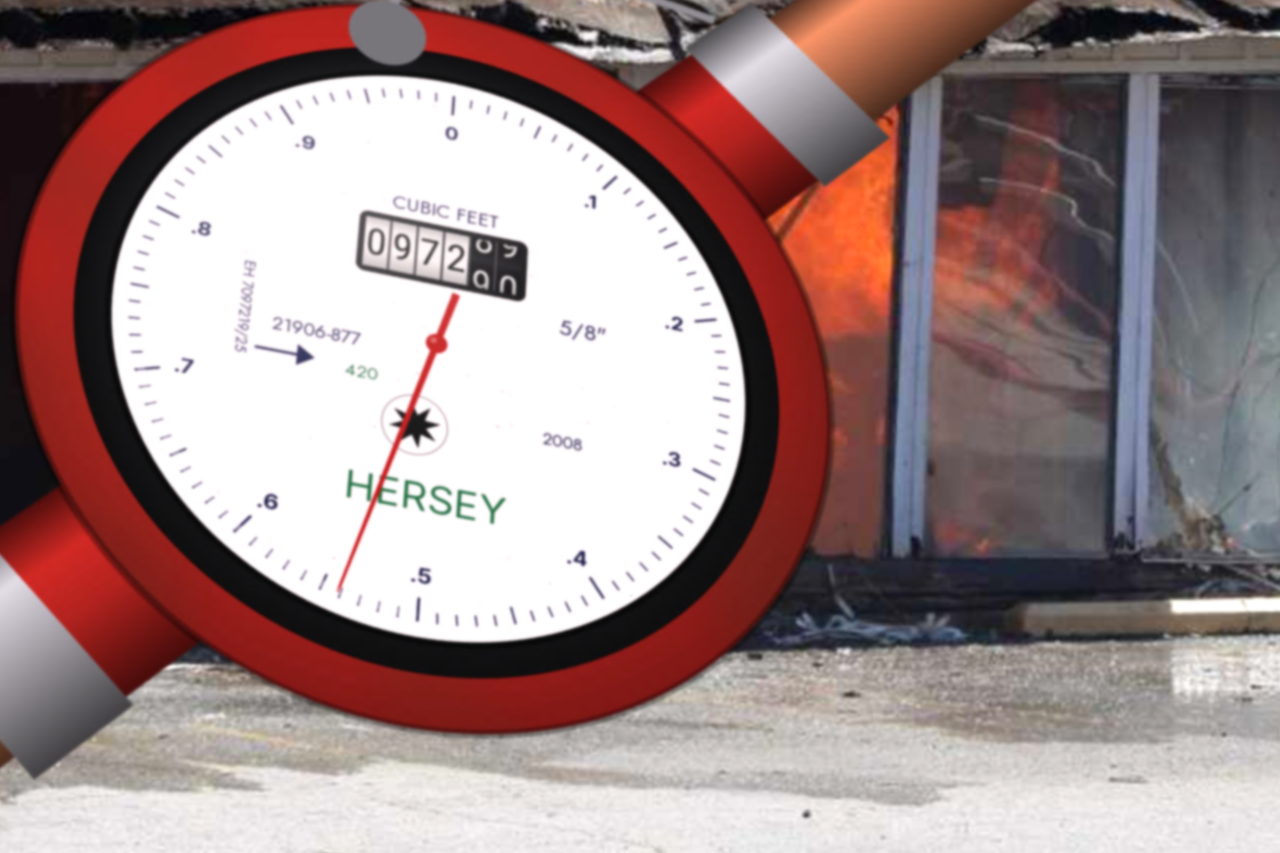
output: 97289.54 ft³
